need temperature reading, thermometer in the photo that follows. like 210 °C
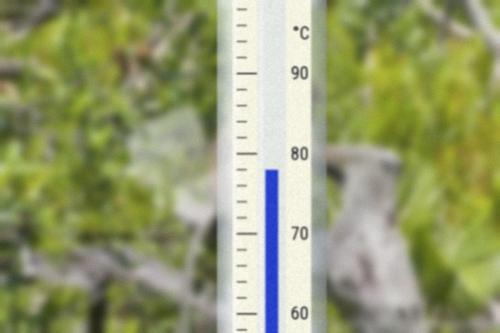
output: 78 °C
